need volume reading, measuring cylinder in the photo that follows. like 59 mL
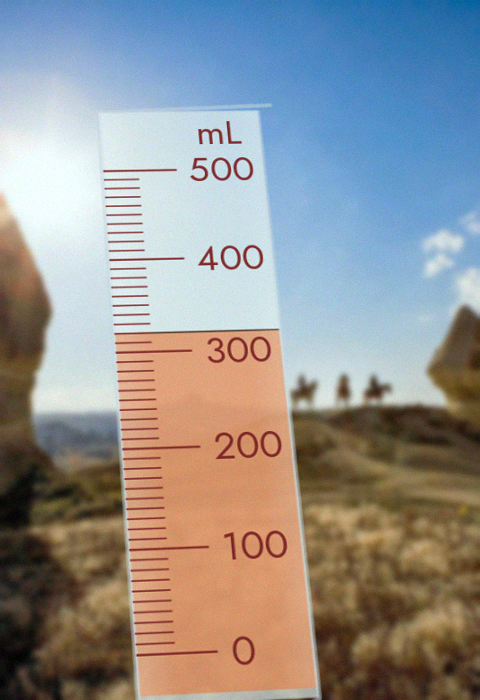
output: 320 mL
